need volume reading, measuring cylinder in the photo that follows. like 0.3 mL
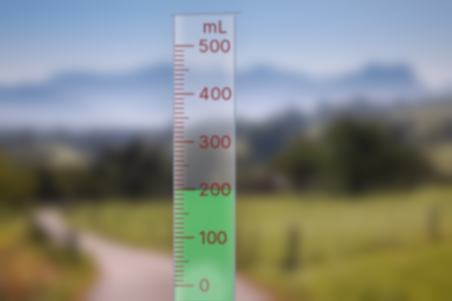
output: 200 mL
